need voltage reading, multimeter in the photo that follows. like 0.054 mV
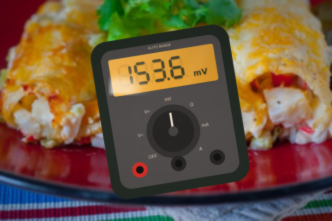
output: 153.6 mV
